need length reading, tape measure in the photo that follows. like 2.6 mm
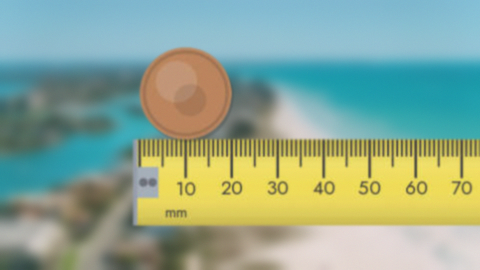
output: 20 mm
